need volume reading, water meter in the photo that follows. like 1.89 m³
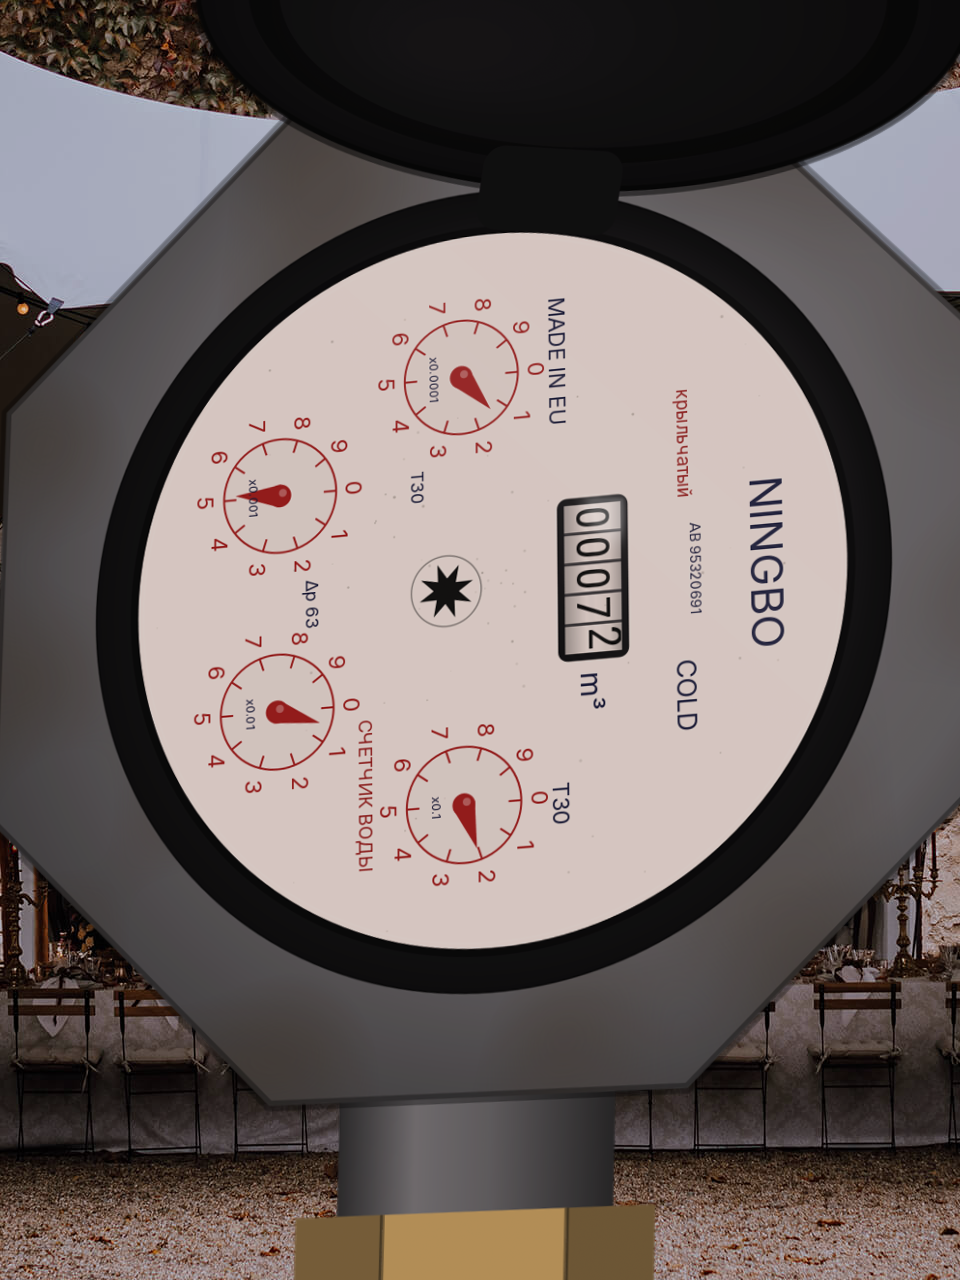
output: 72.2051 m³
